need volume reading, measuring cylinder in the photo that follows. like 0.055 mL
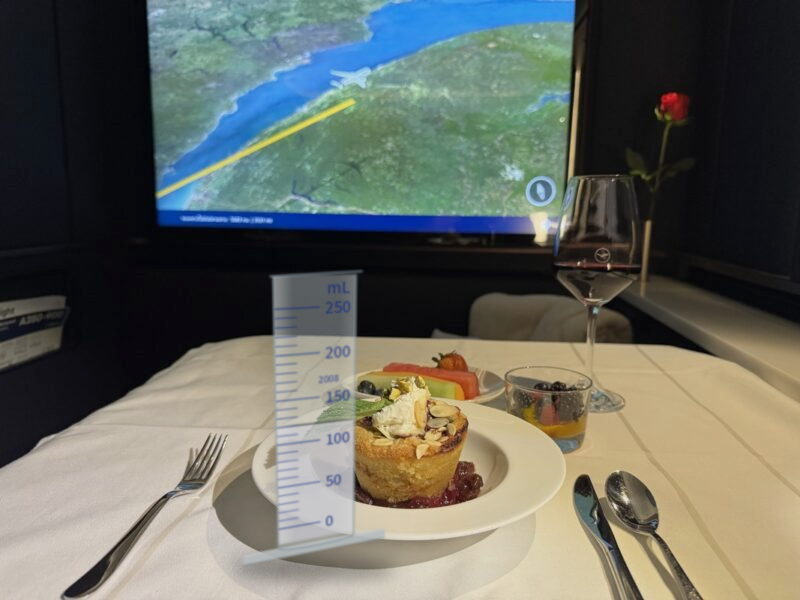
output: 120 mL
